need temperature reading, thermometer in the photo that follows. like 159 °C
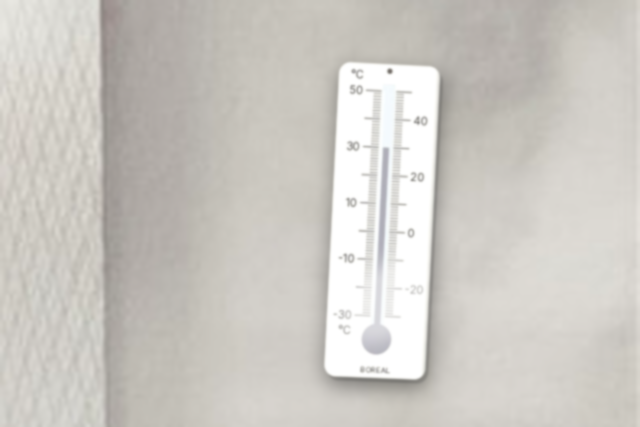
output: 30 °C
